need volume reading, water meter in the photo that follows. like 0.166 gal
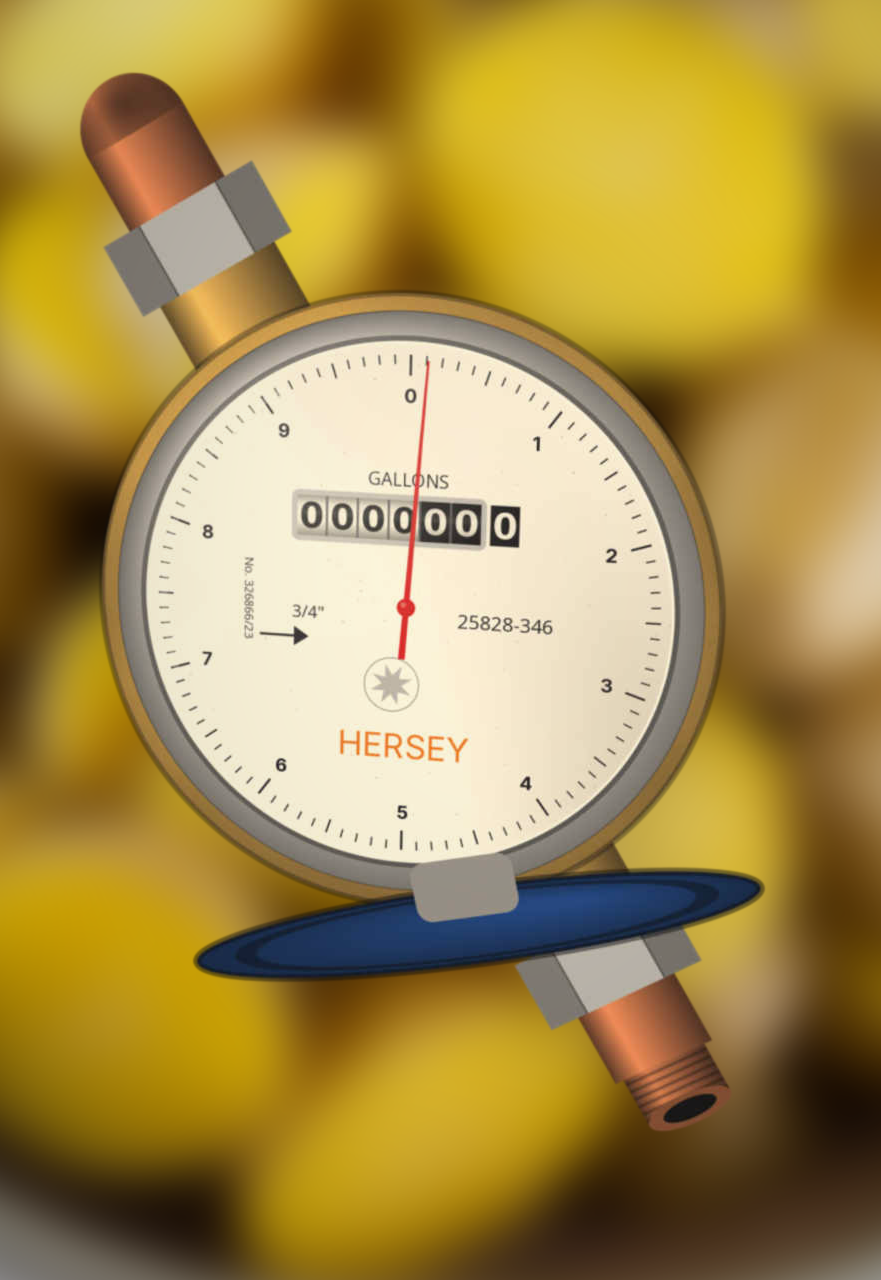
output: 0.1 gal
